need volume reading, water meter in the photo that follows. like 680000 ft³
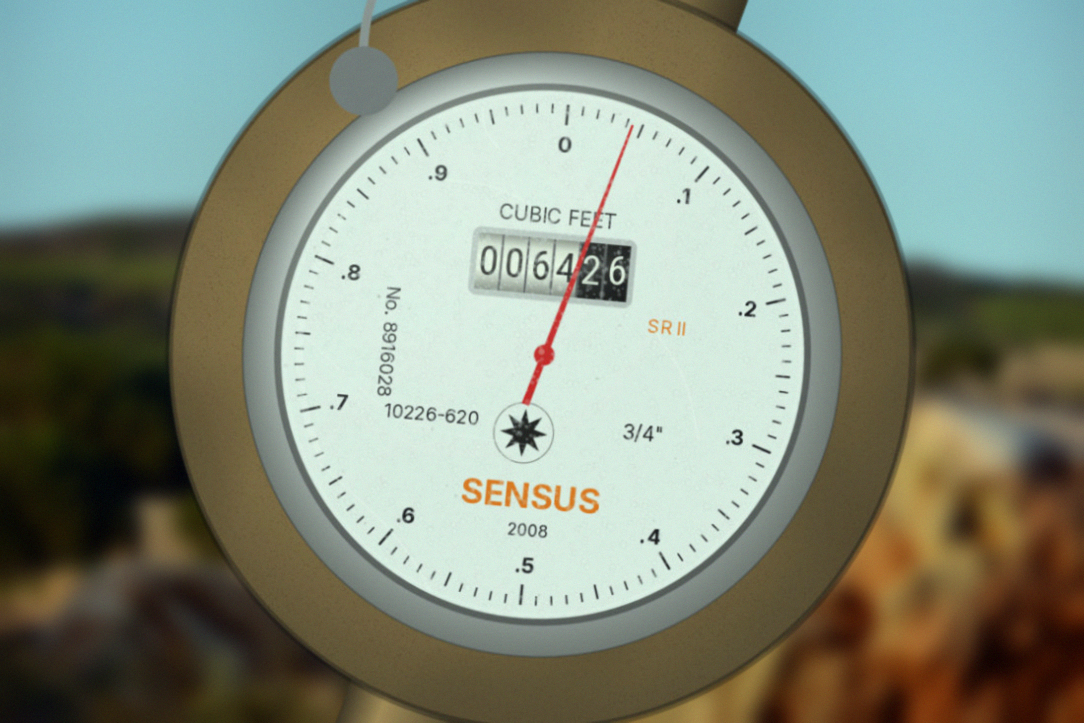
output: 6426.04 ft³
